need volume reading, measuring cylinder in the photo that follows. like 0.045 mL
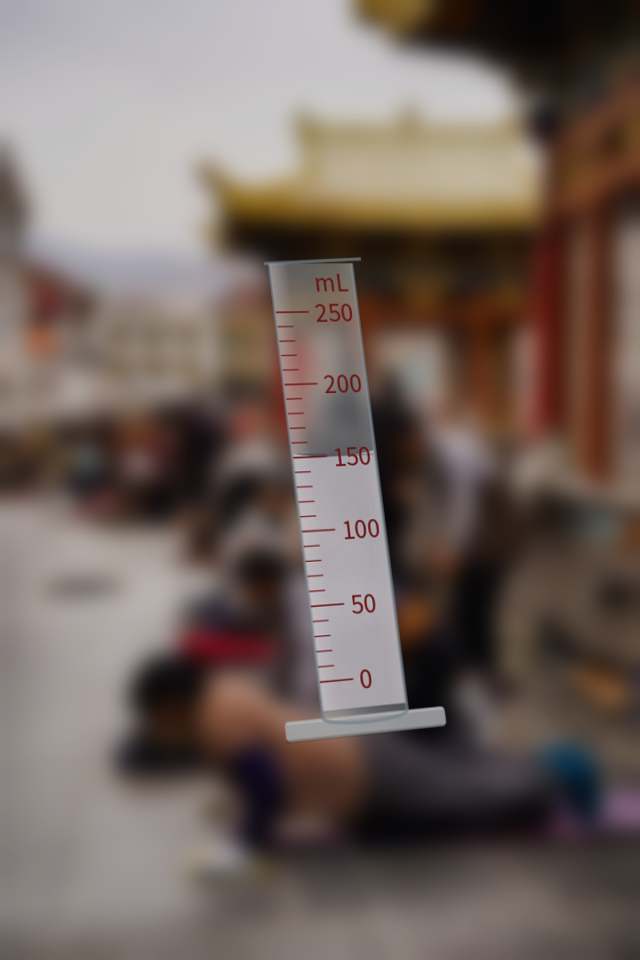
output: 150 mL
